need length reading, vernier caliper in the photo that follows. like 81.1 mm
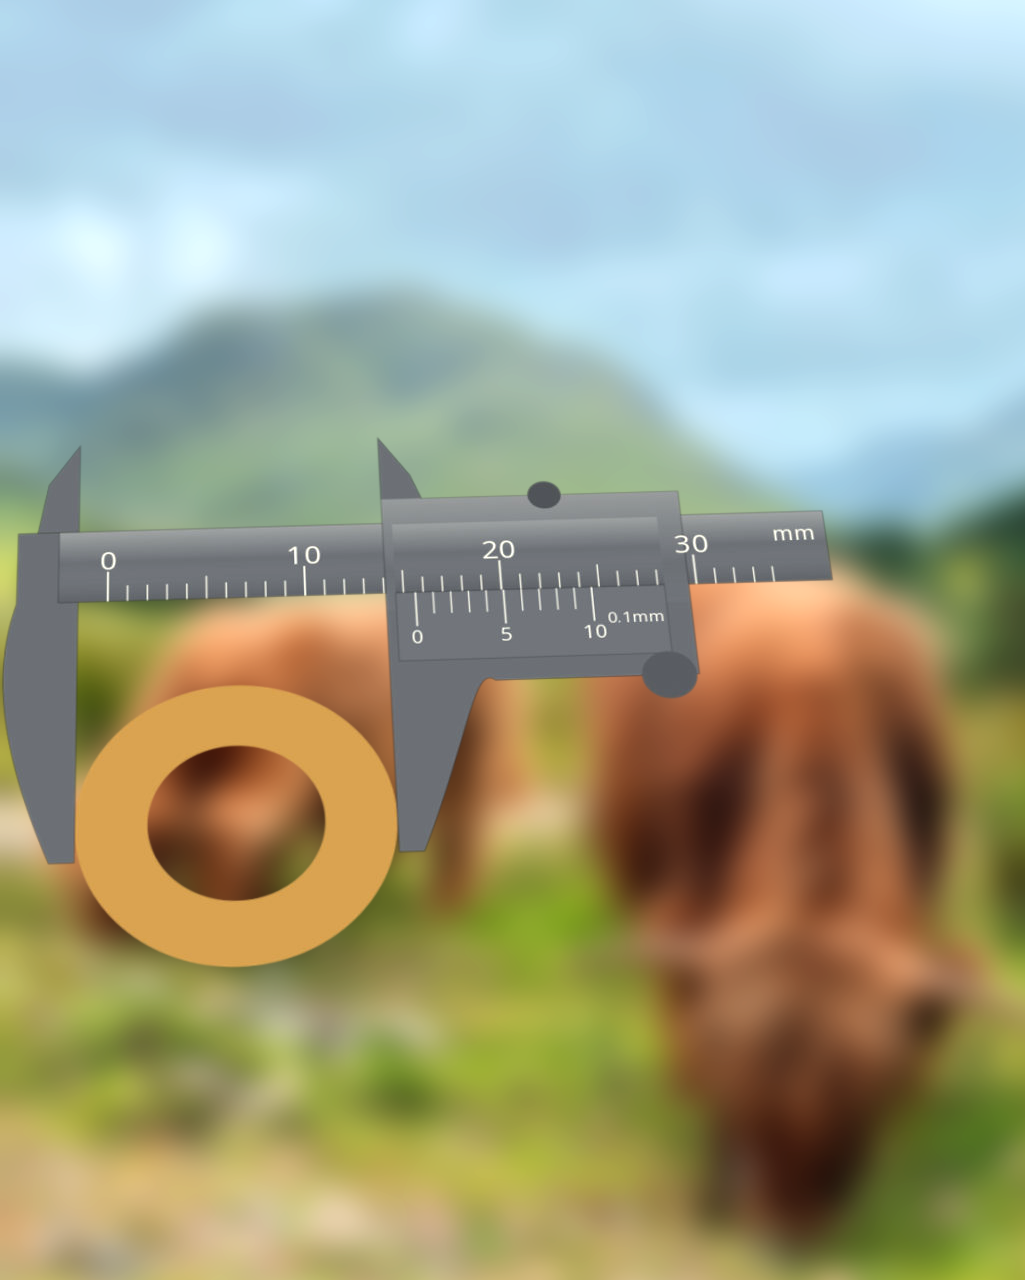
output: 15.6 mm
